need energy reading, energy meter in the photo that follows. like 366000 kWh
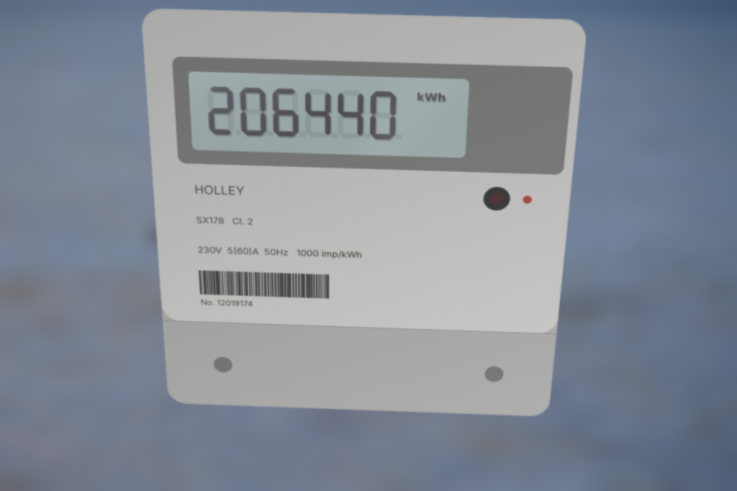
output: 206440 kWh
